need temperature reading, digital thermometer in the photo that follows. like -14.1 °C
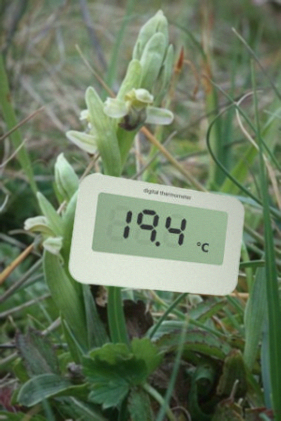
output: 19.4 °C
